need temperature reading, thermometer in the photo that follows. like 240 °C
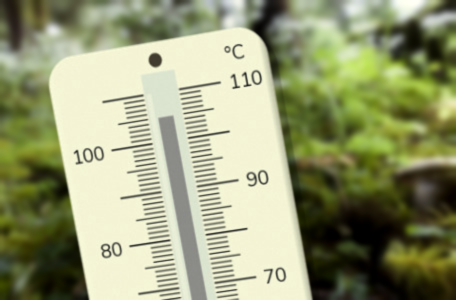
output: 105 °C
